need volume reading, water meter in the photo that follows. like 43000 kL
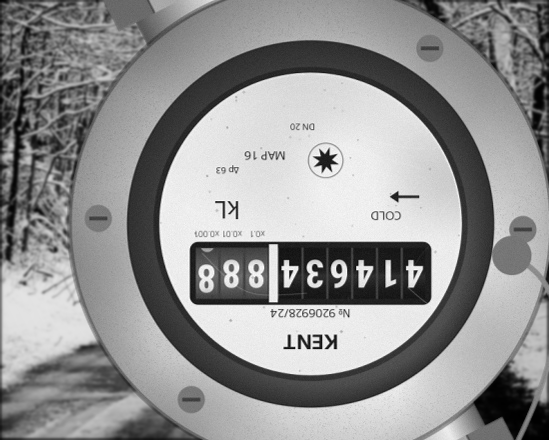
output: 414634.888 kL
